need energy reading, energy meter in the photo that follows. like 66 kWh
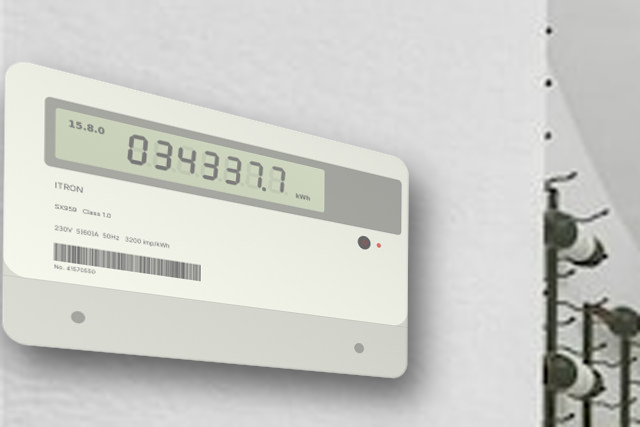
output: 34337.7 kWh
